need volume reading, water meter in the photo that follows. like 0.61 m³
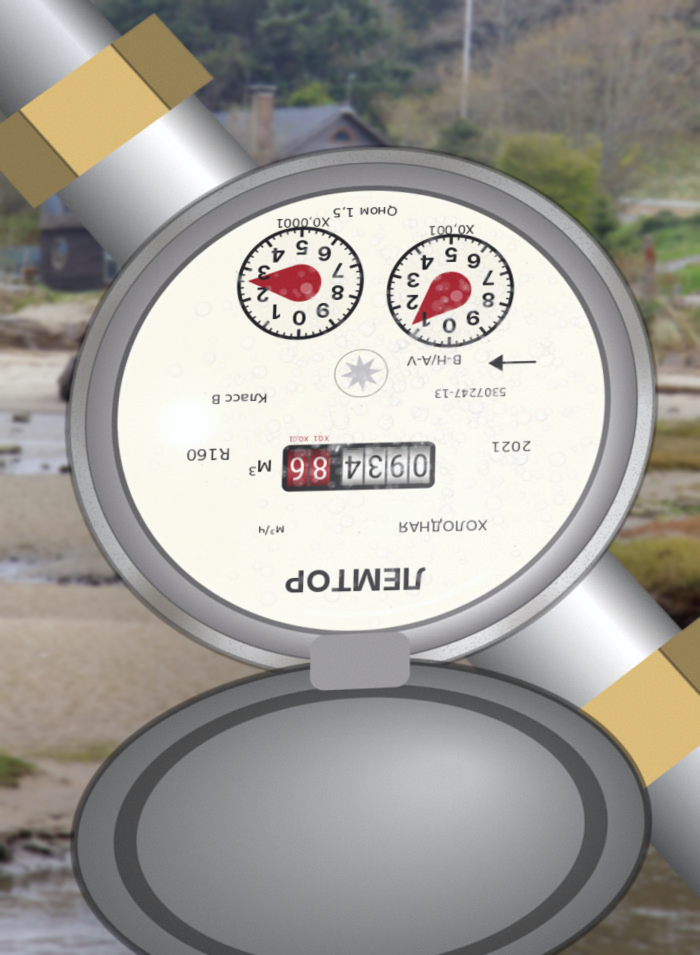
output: 934.8612 m³
